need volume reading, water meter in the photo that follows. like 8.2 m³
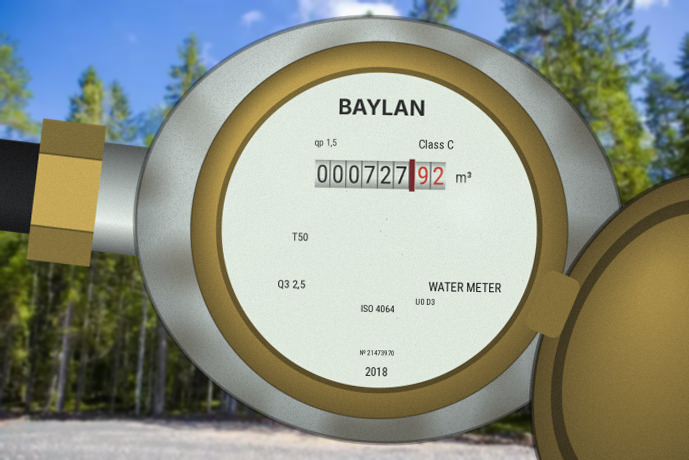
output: 727.92 m³
